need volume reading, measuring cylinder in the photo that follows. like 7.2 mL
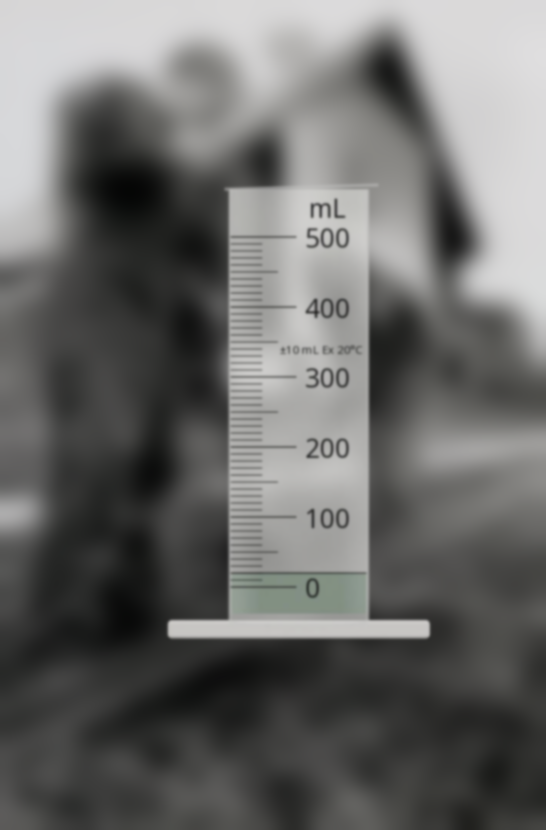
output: 20 mL
